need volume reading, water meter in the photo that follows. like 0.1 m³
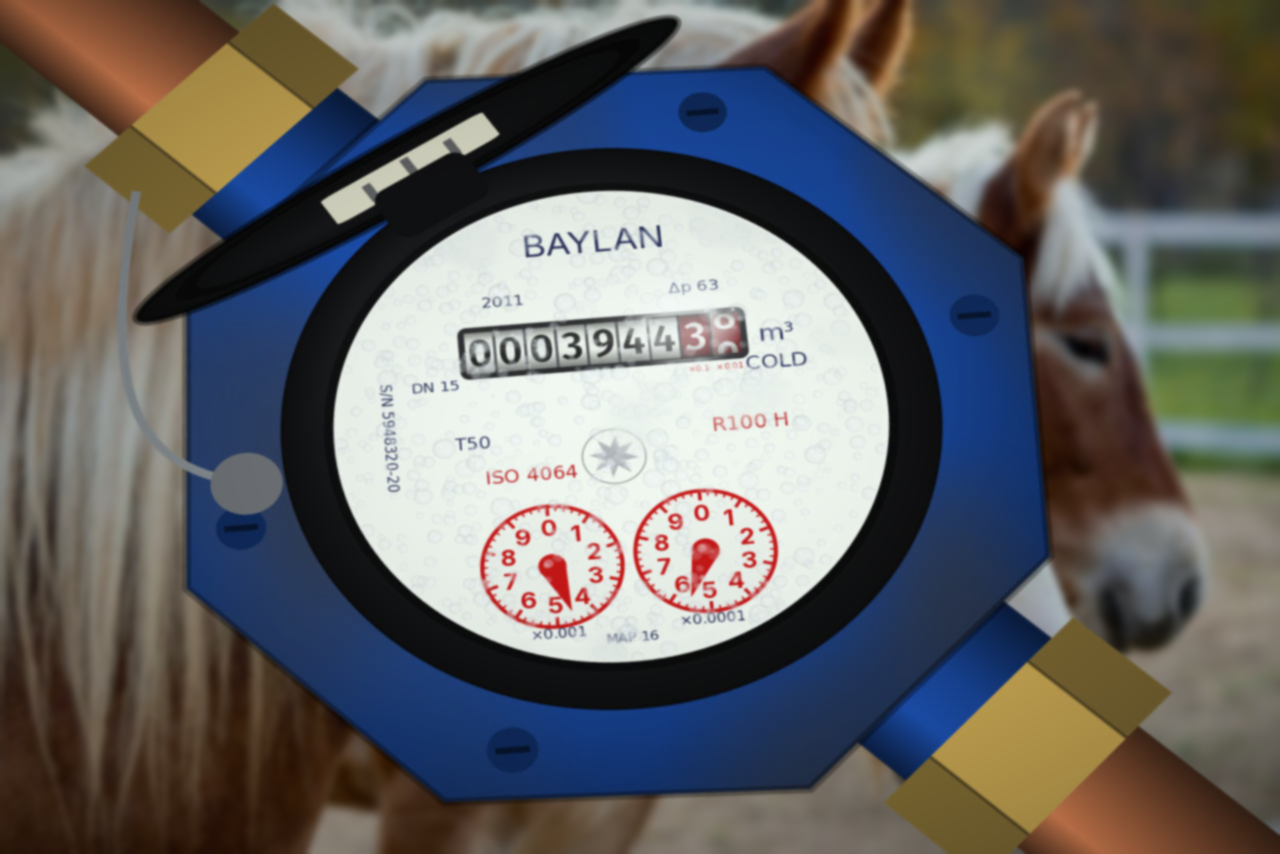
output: 3944.3845 m³
